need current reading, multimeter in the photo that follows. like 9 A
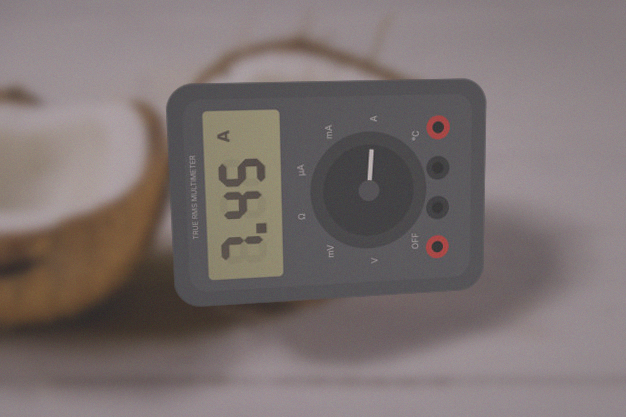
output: 7.45 A
